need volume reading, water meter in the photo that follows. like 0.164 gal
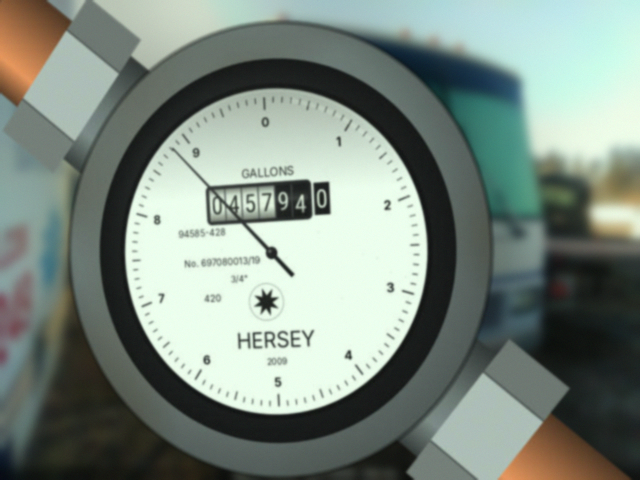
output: 457938.8 gal
